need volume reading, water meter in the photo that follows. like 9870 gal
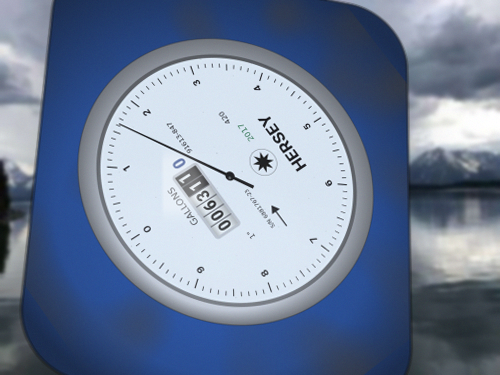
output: 63111.6 gal
